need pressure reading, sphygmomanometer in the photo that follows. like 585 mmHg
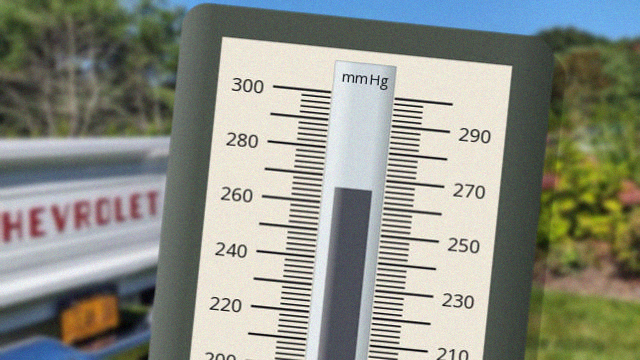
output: 266 mmHg
